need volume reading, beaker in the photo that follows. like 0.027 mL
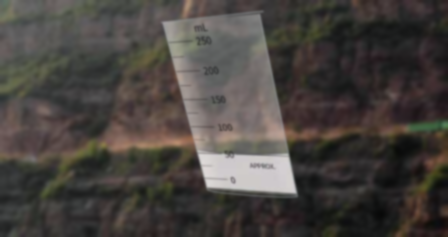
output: 50 mL
